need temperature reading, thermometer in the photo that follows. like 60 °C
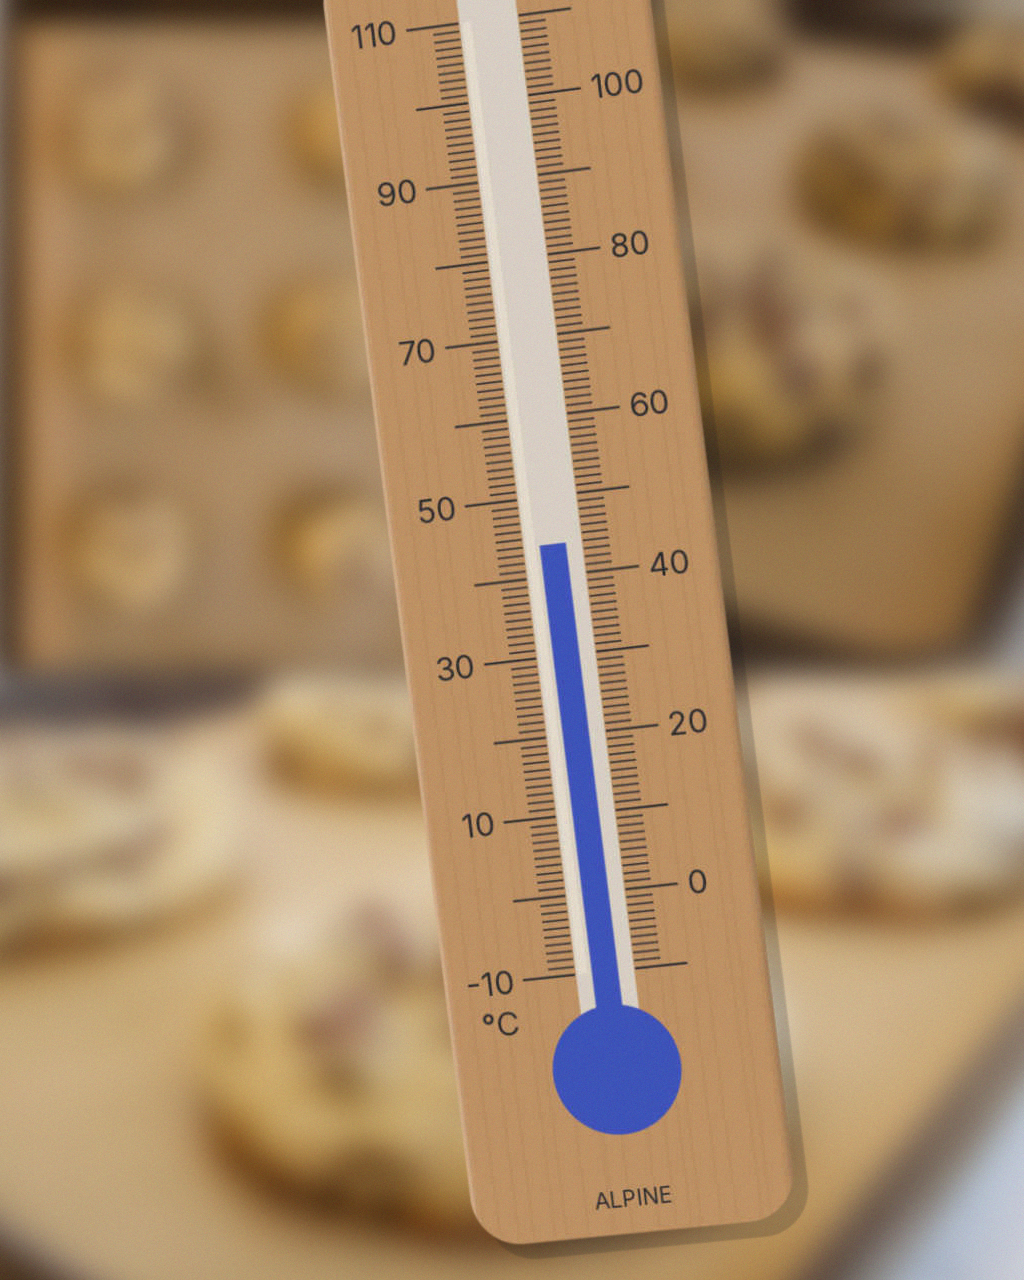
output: 44 °C
